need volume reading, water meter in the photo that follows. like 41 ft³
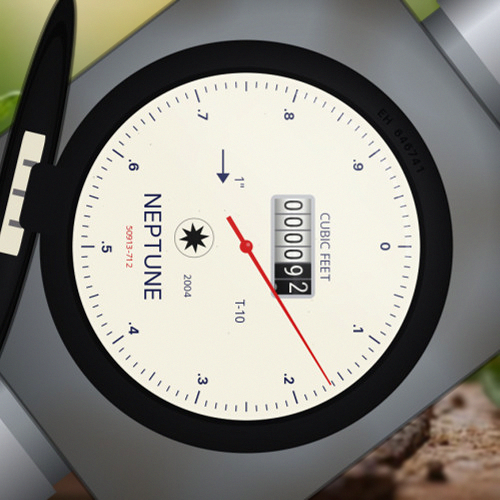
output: 92.16 ft³
